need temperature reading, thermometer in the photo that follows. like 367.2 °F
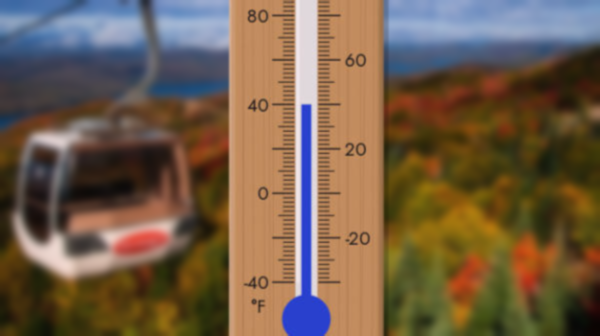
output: 40 °F
